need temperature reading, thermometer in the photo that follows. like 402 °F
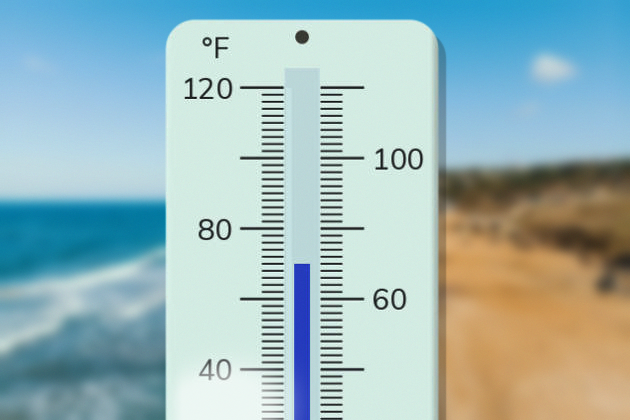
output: 70 °F
